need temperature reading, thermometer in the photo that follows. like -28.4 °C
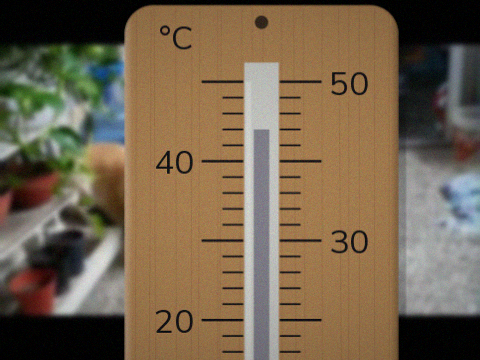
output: 44 °C
